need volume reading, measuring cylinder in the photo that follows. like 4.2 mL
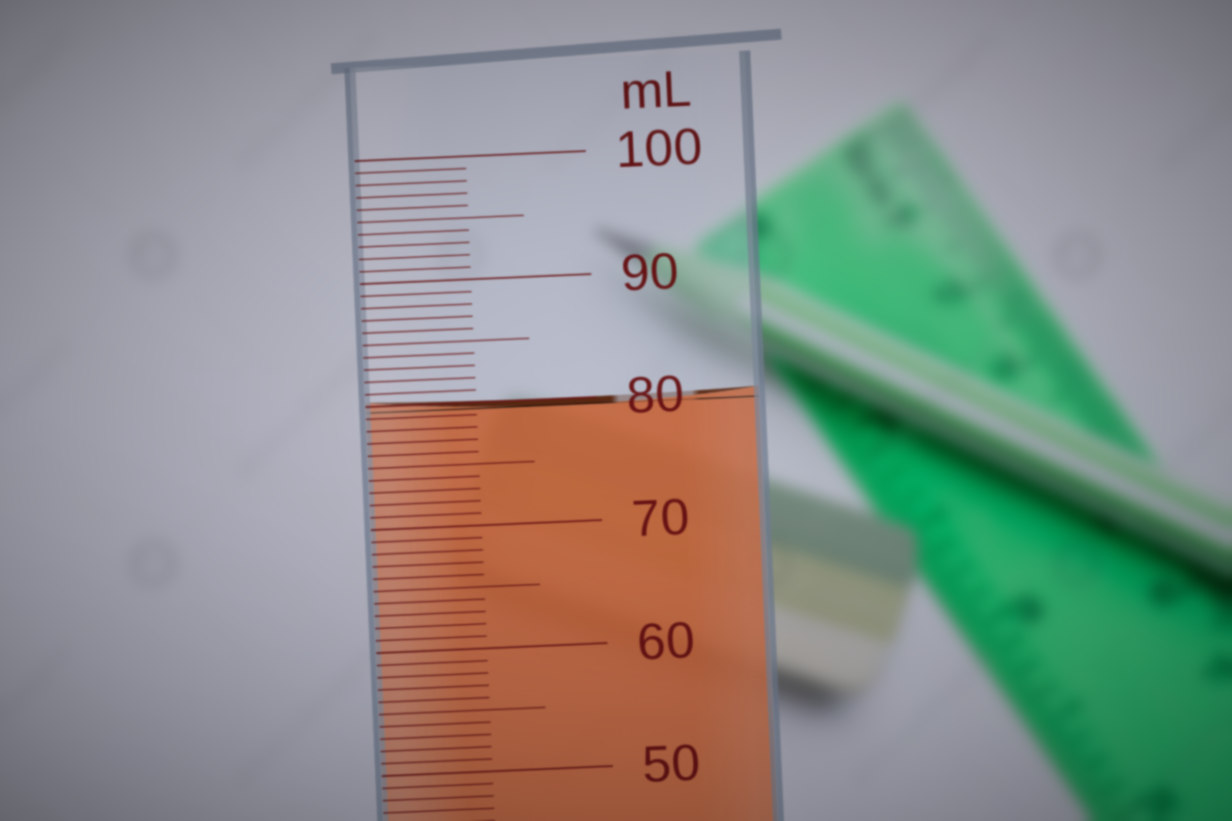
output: 79.5 mL
